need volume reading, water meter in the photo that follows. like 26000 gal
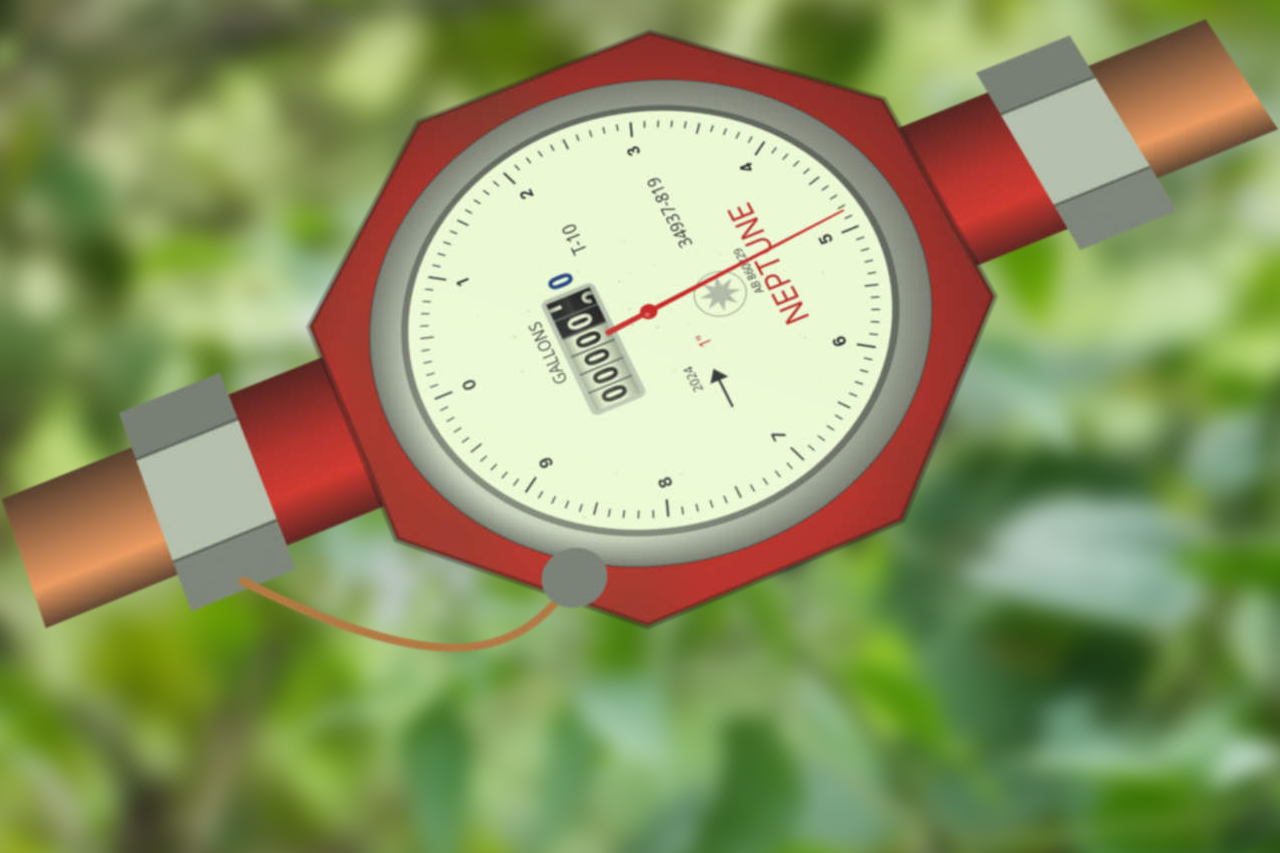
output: 14.8 gal
